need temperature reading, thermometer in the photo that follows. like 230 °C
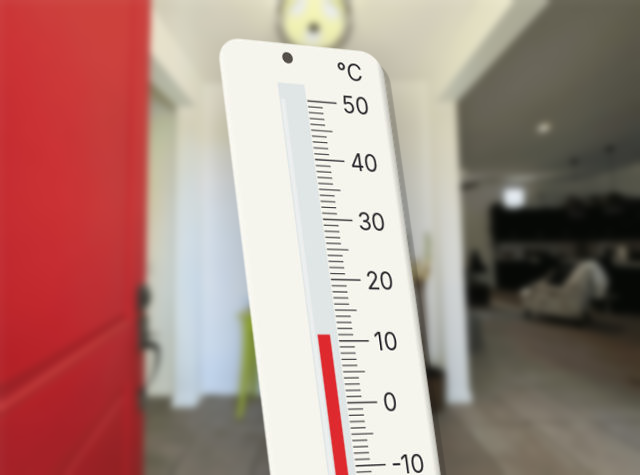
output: 11 °C
